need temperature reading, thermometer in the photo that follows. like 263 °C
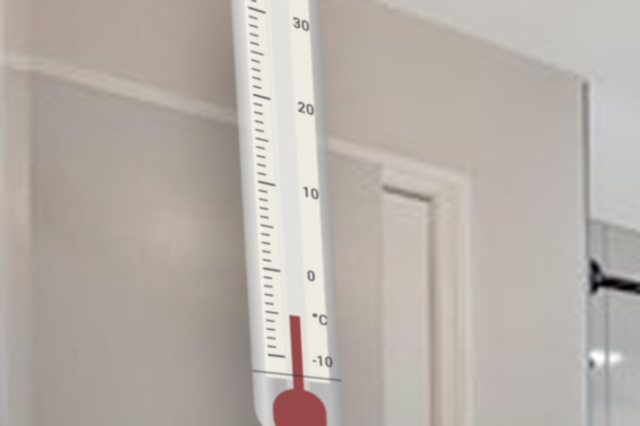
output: -5 °C
